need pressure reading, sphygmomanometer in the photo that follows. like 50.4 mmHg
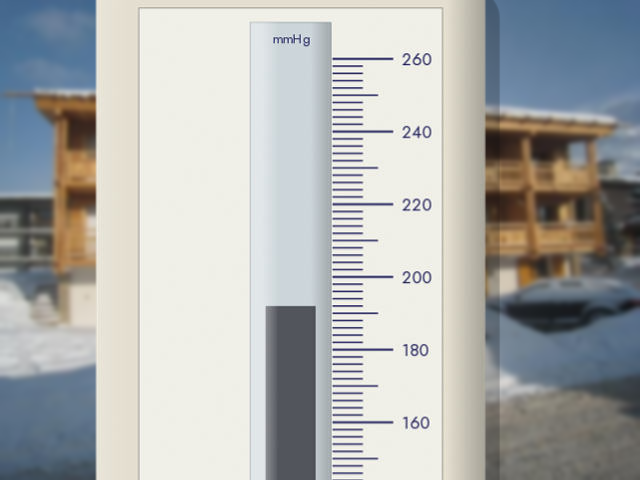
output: 192 mmHg
